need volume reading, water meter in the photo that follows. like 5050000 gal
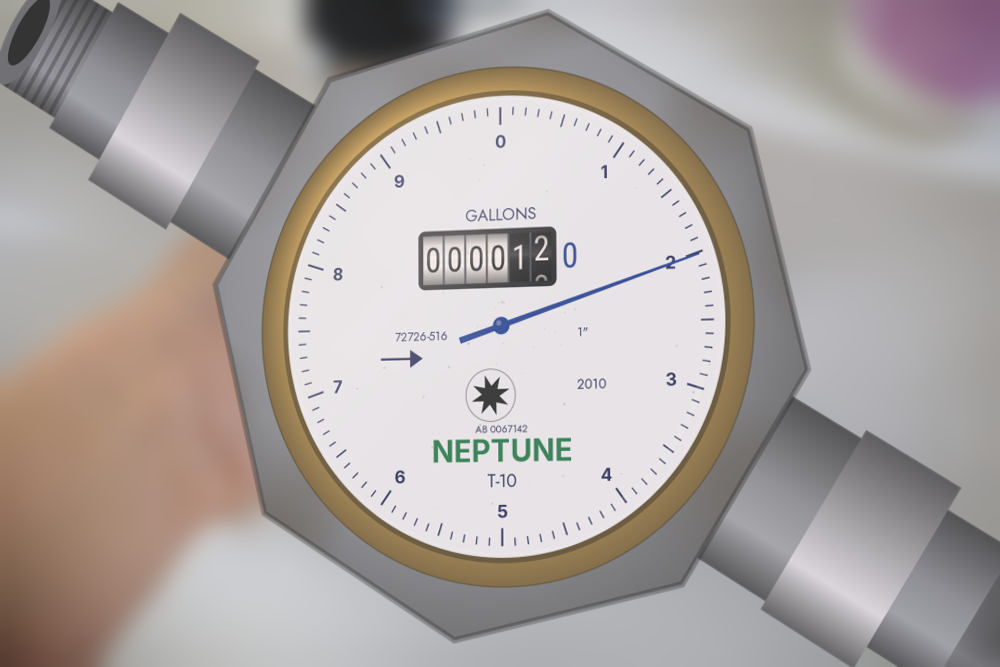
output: 122.0 gal
